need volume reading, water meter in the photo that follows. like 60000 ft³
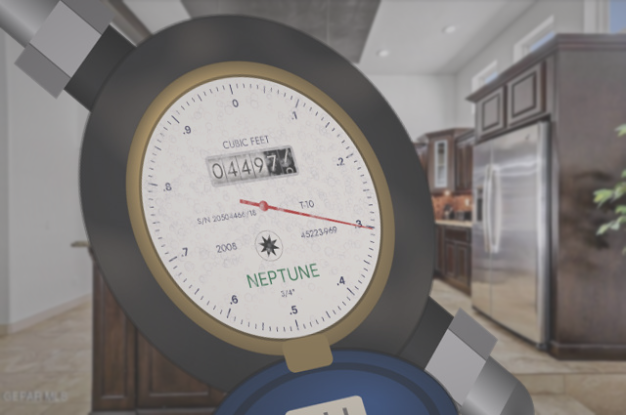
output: 44977.30 ft³
